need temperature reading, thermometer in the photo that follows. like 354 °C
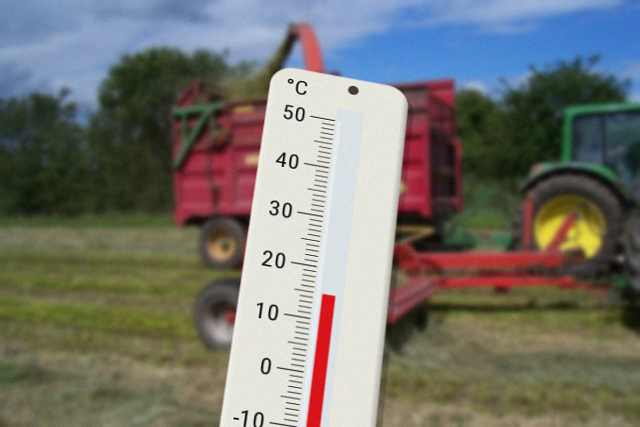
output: 15 °C
